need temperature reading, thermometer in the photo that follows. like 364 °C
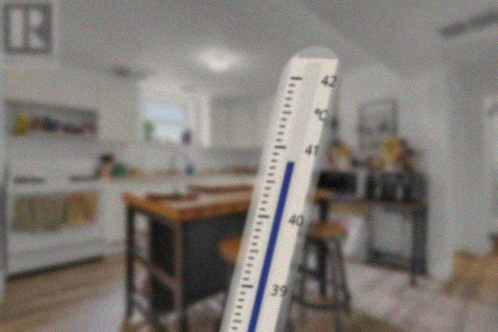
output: 40.8 °C
